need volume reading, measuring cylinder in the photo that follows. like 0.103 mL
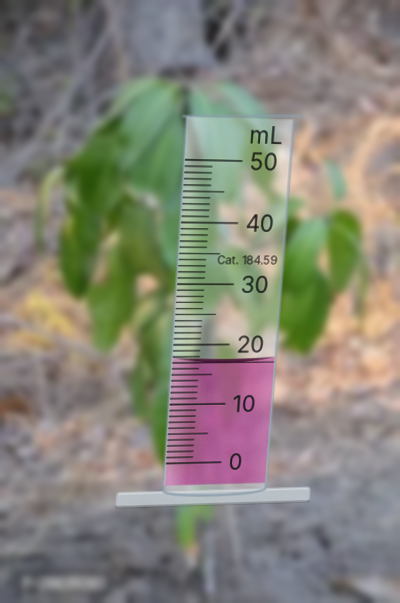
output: 17 mL
